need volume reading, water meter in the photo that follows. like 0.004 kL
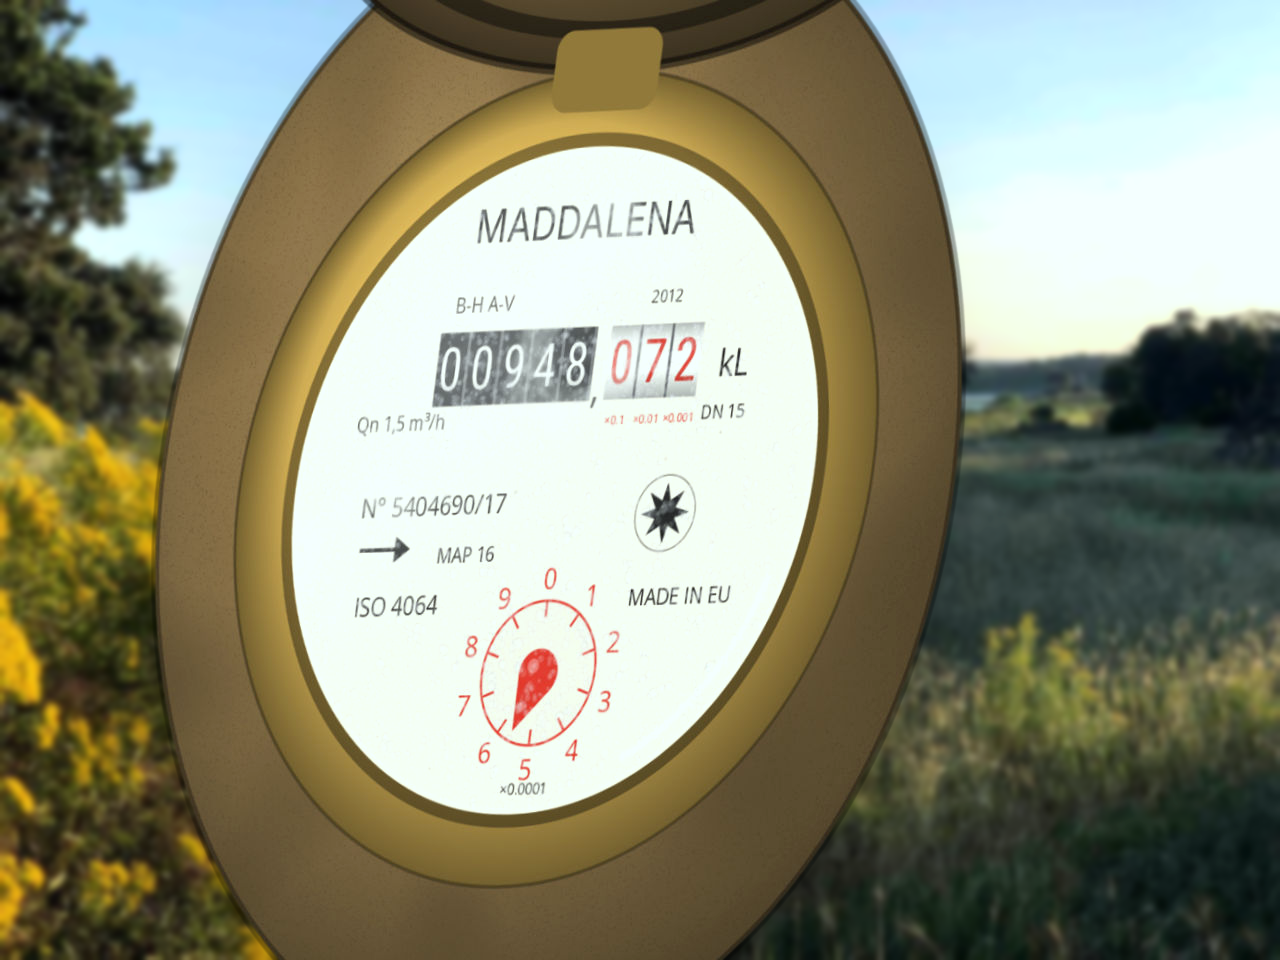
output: 948.0725 kL
